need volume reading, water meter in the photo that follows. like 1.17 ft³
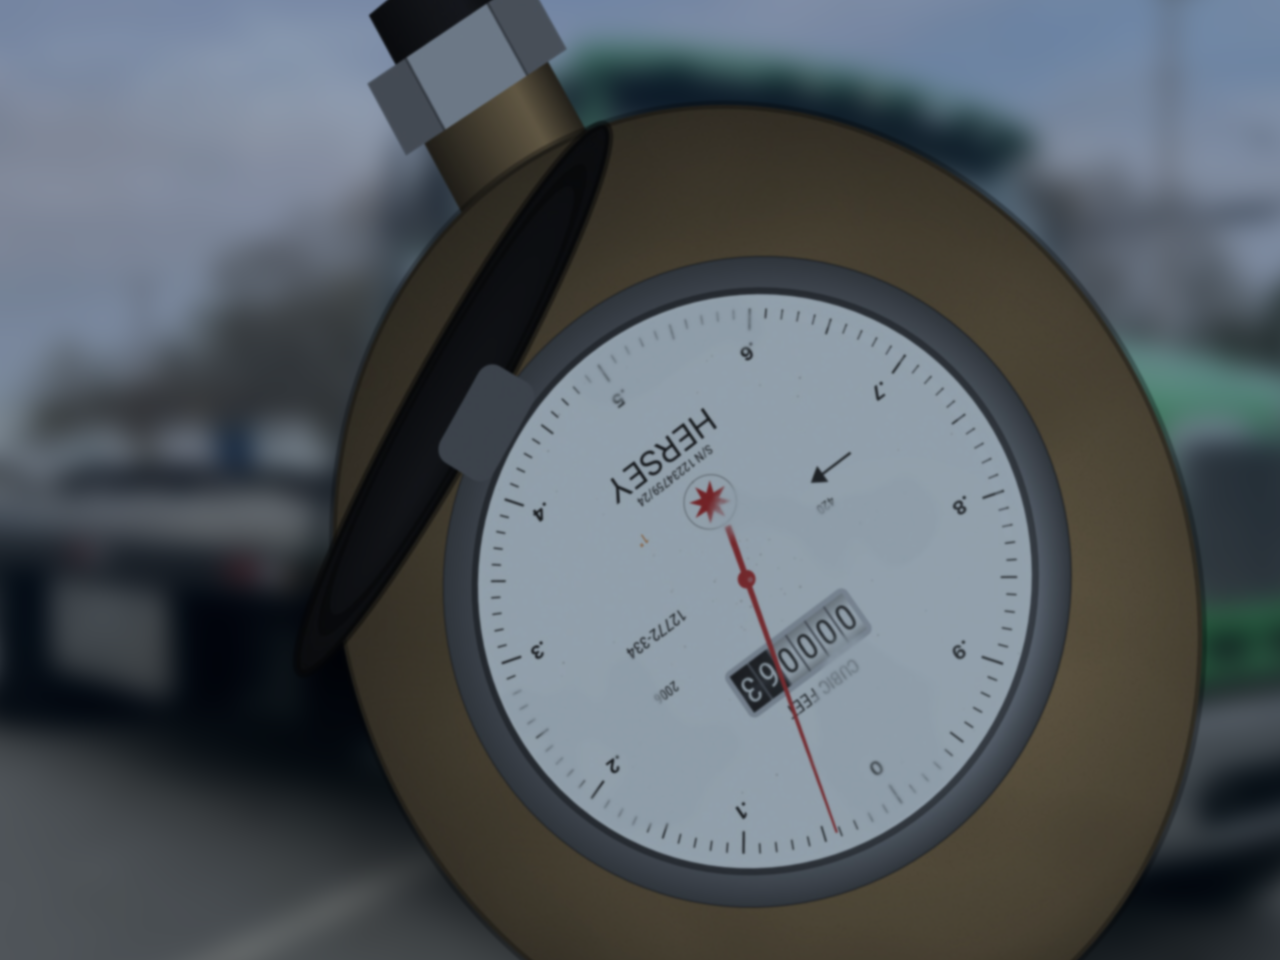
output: 63.04 ft³
